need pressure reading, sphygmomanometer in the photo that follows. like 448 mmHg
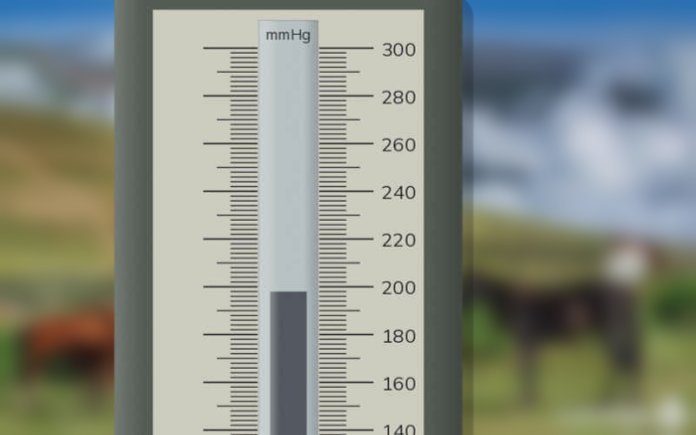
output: 198 mmHg
